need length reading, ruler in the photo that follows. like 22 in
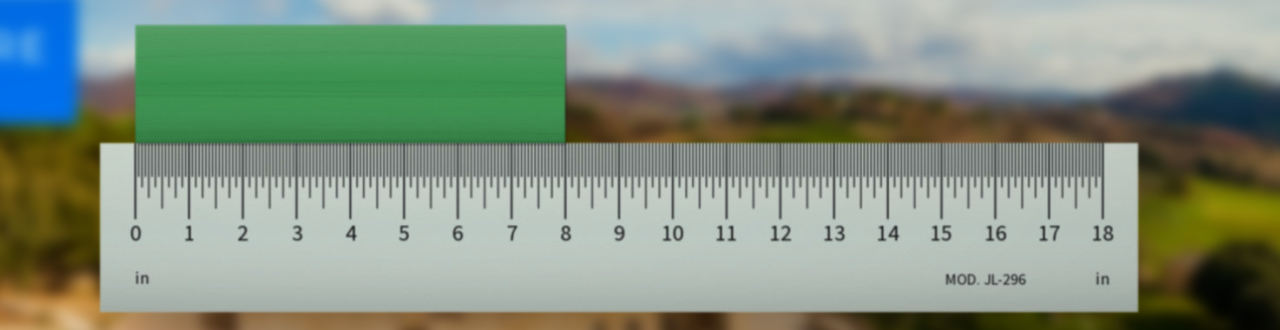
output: 8 in
